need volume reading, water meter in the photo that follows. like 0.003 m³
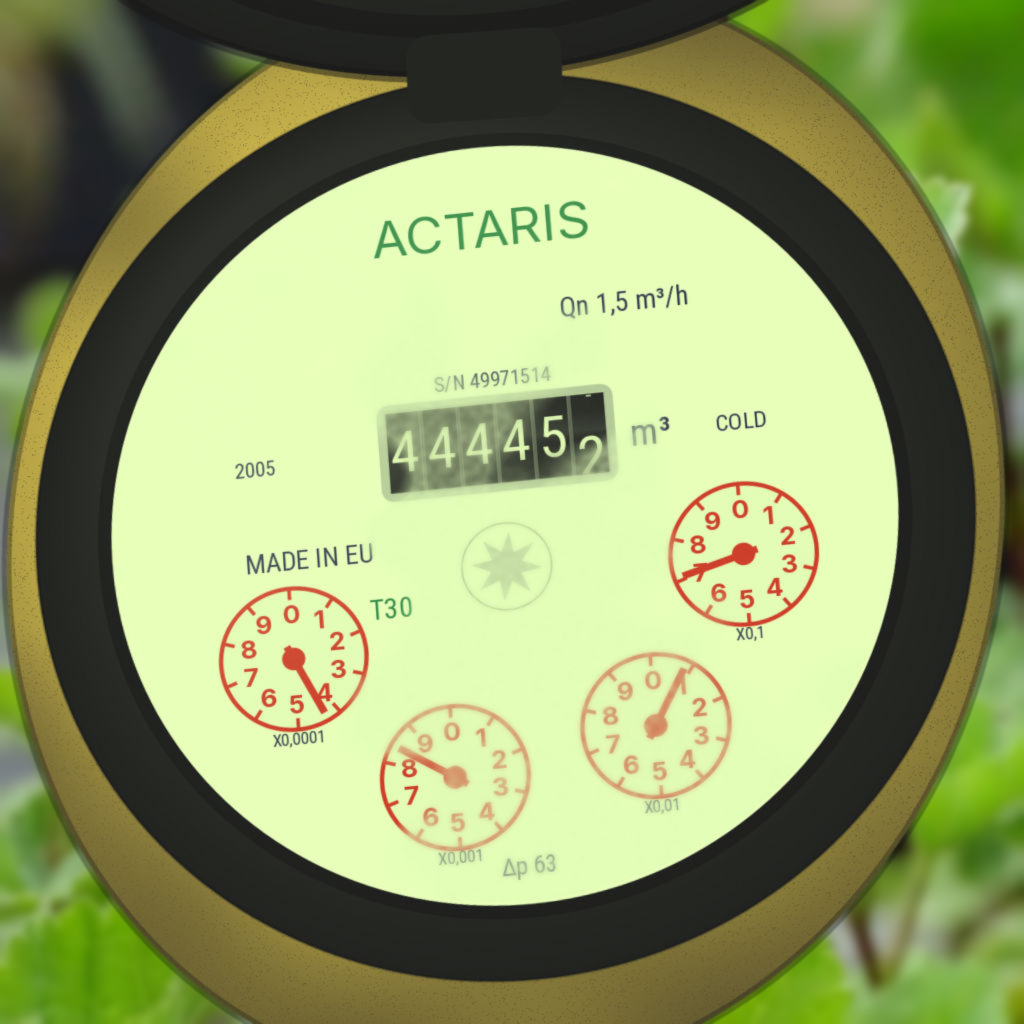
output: 444451.7084 m³
